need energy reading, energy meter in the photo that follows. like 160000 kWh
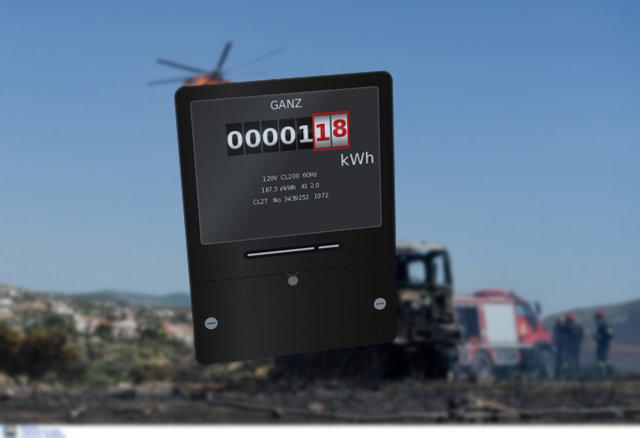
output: 1.18 kWh
